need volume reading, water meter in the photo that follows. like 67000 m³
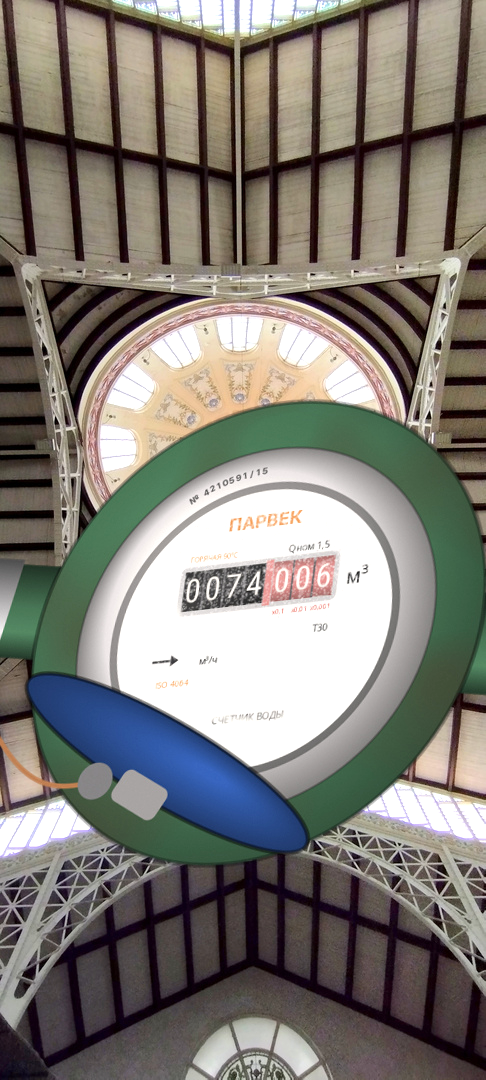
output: 74.006 m³
